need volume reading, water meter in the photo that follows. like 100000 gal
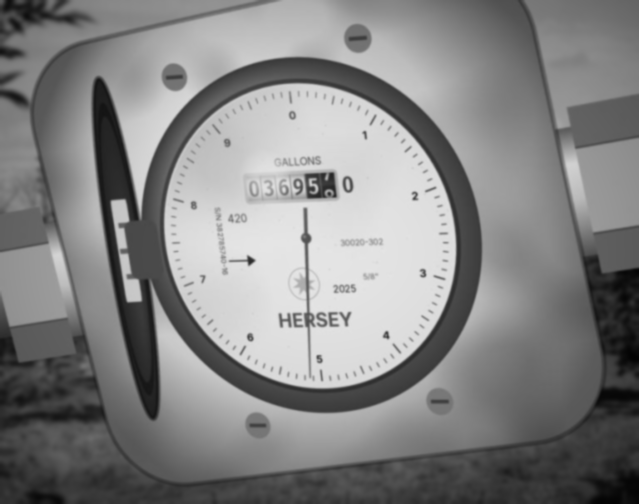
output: 369575.1 gal
